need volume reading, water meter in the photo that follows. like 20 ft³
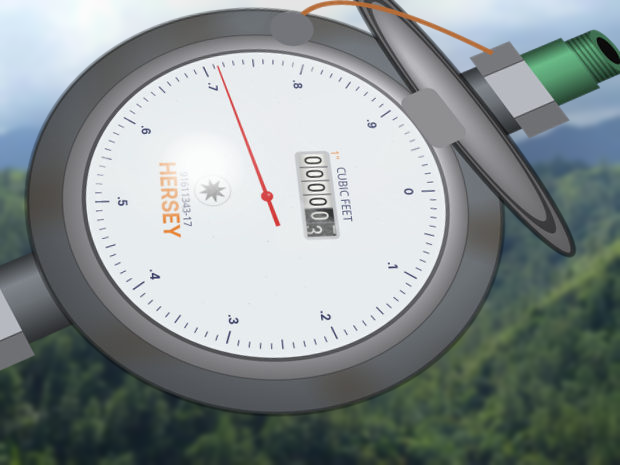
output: 2.71 ft³
